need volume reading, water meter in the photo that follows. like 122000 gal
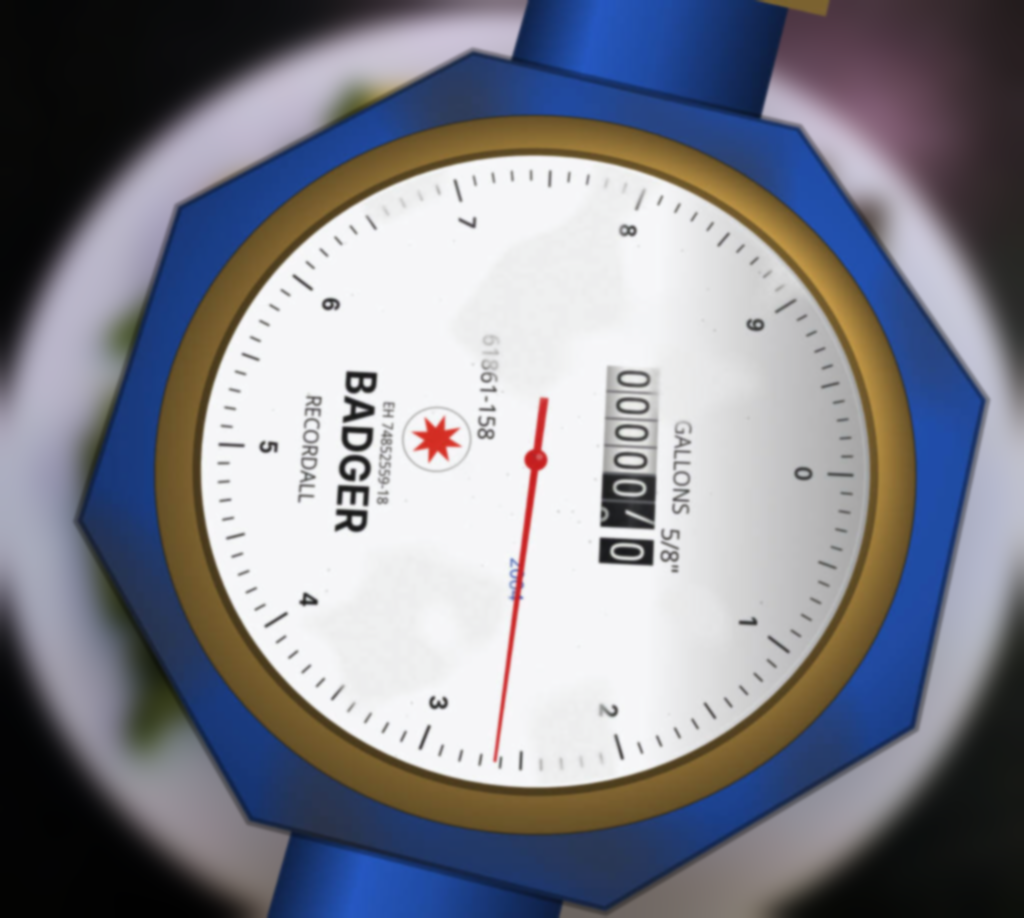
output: 72.6 gal
